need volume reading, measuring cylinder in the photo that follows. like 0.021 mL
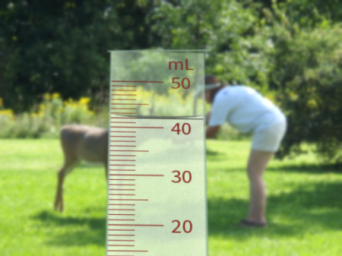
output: 42 mL
